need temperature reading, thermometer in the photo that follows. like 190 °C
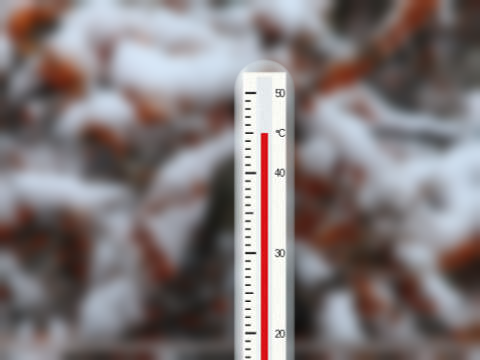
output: 45 °C
